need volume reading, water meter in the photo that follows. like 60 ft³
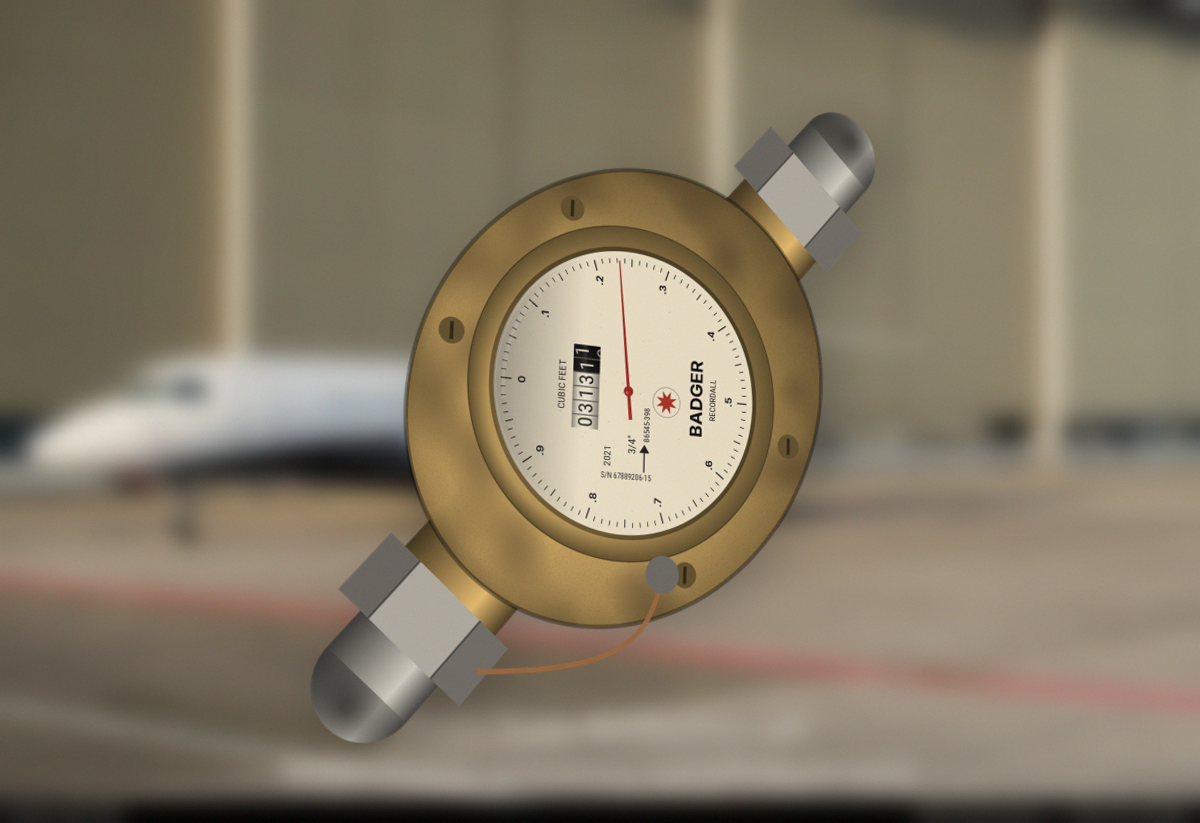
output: 31311.23 ft³
